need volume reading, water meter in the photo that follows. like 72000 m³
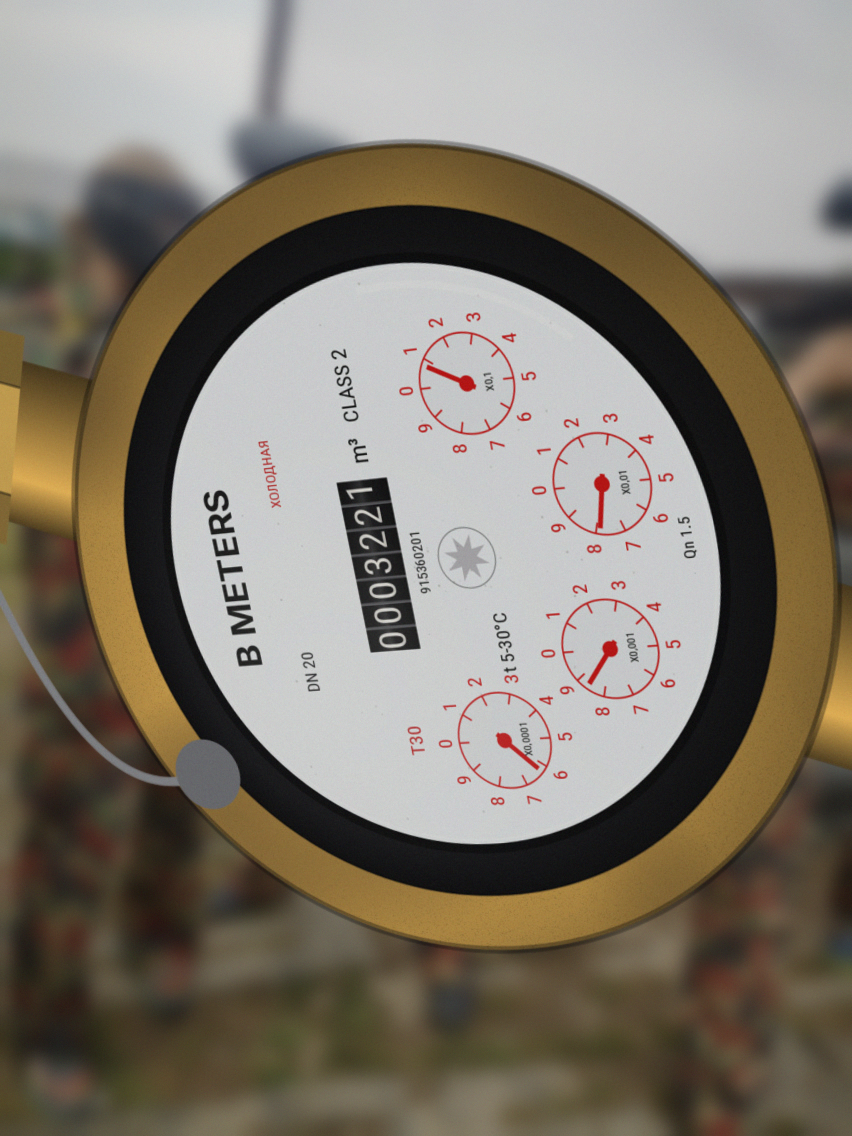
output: 3221.0786 m³
